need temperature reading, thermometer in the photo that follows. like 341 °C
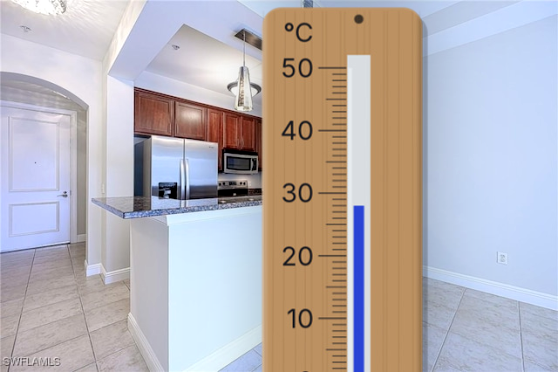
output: 28 °C
